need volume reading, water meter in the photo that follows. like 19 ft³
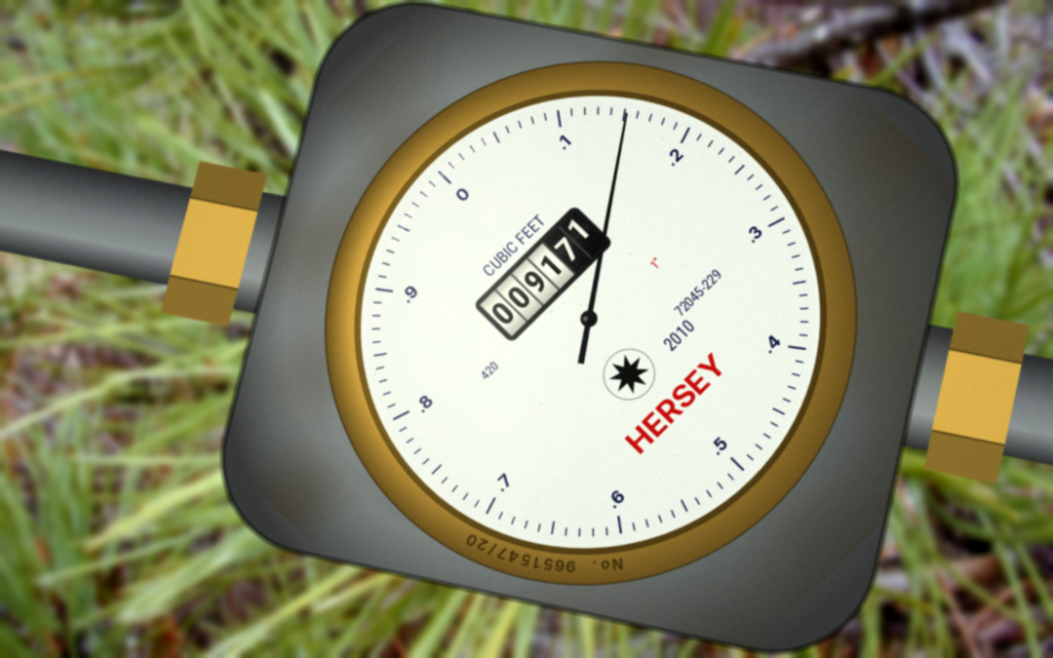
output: 9171.15 ft³
